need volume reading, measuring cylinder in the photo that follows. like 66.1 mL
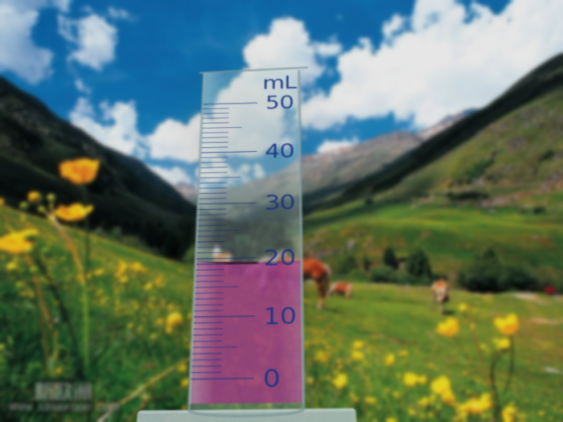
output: 19 mL
